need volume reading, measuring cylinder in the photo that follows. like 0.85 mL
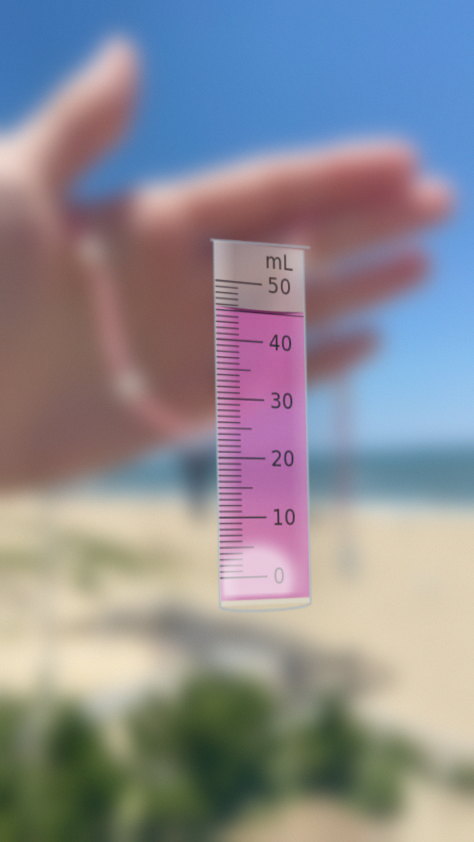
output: 45 mL
